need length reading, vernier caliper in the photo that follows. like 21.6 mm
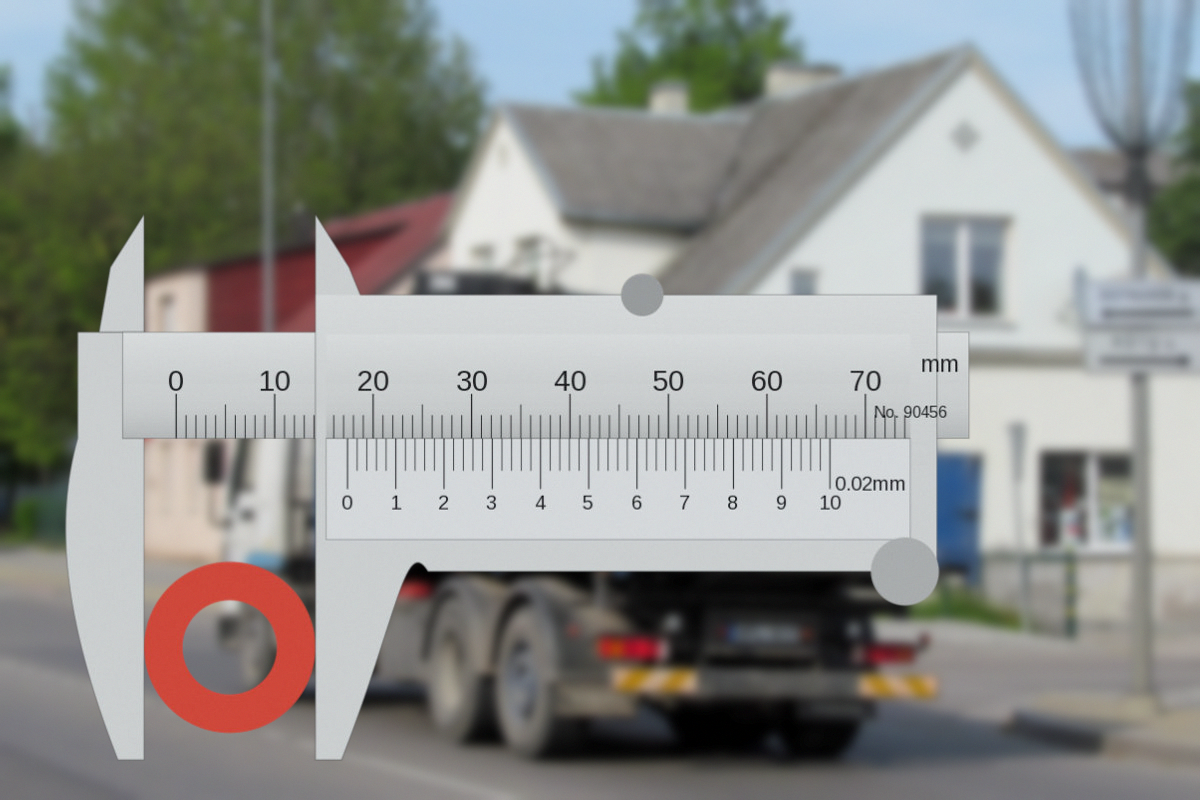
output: 17.4 mm
